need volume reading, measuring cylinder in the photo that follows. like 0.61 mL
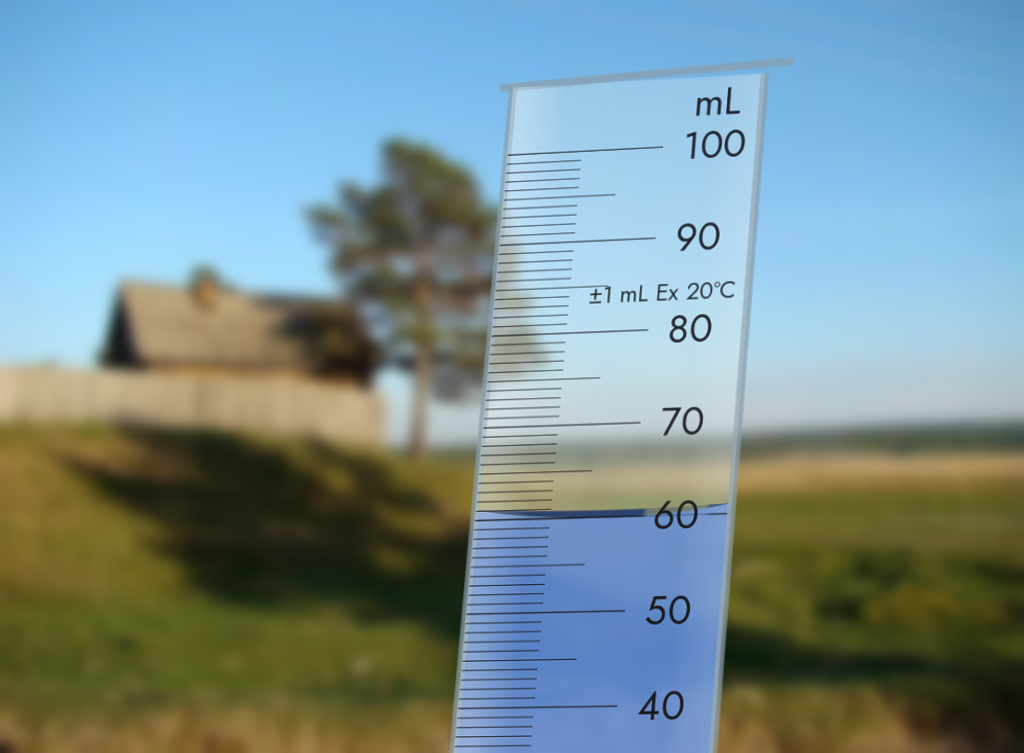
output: 60 mL
